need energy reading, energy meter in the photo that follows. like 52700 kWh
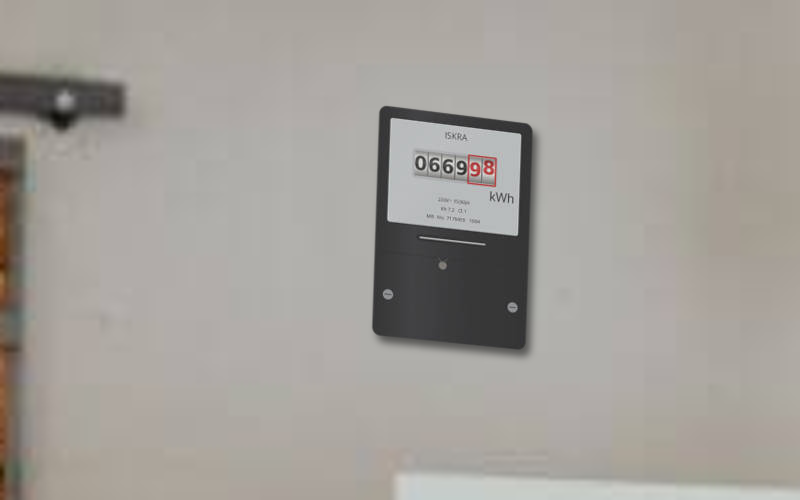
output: 669.98 kWh
